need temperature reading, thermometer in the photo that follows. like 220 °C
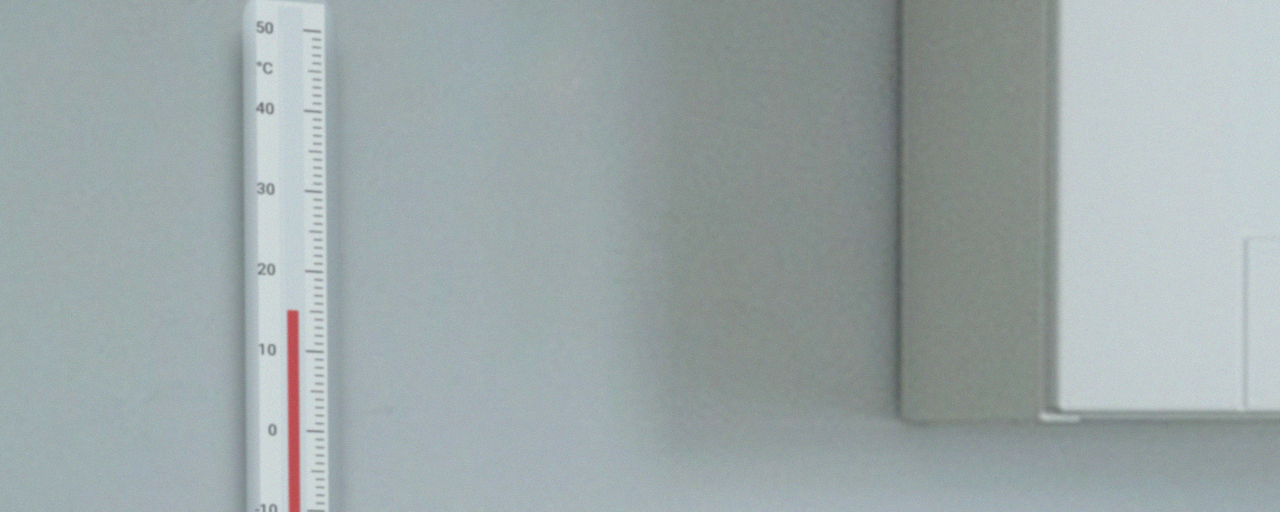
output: 15 °C
